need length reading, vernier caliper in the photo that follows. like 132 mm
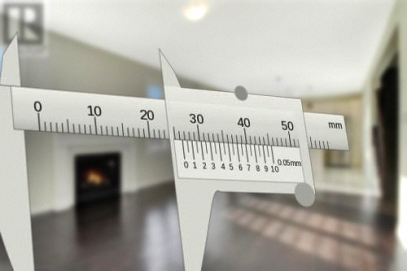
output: 26.5 mm
